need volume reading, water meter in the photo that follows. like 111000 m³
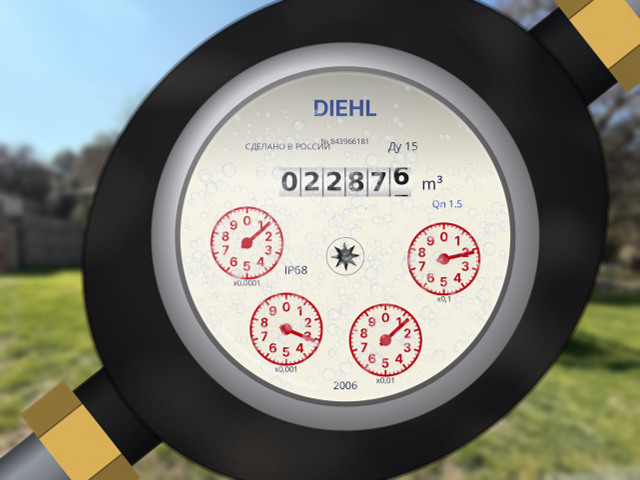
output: 22876.2131 m³
